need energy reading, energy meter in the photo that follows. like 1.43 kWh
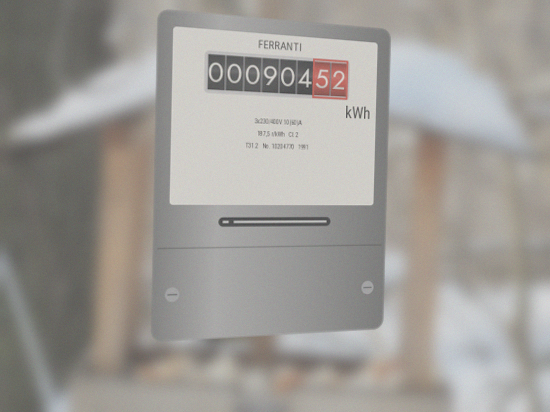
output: 904.52 kWh
